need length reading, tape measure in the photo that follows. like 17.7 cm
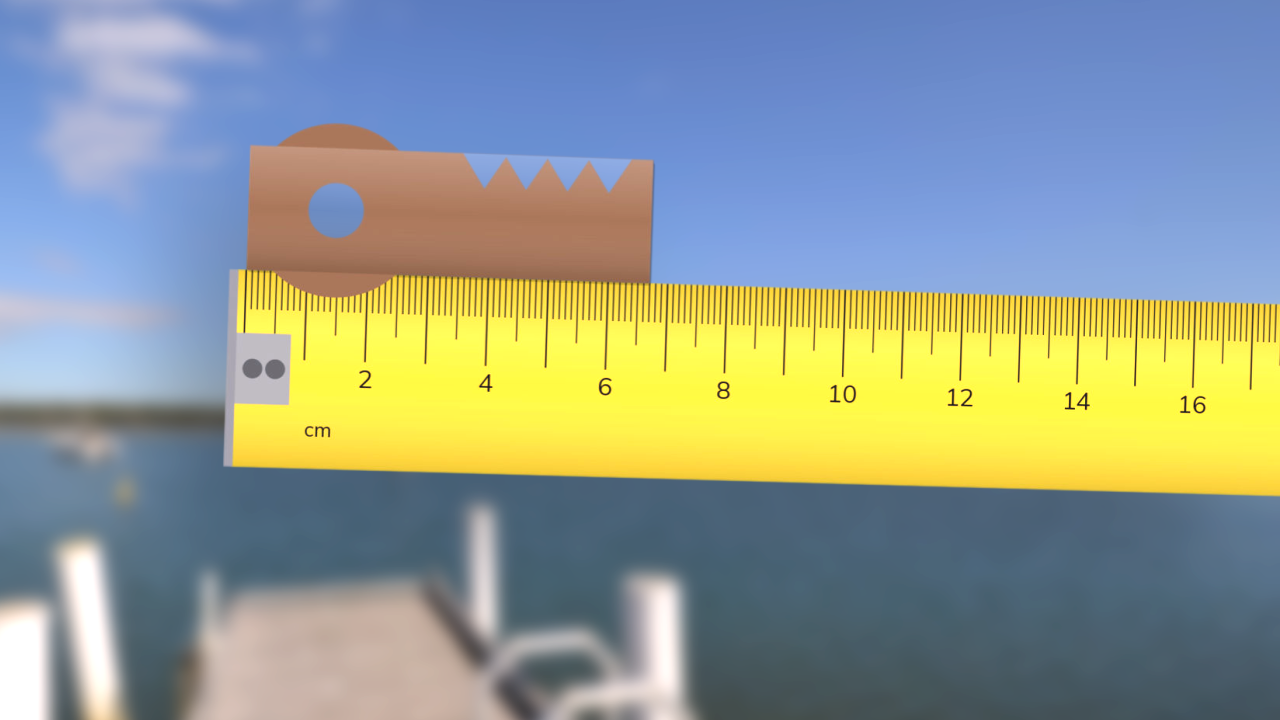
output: 6.7 cm
